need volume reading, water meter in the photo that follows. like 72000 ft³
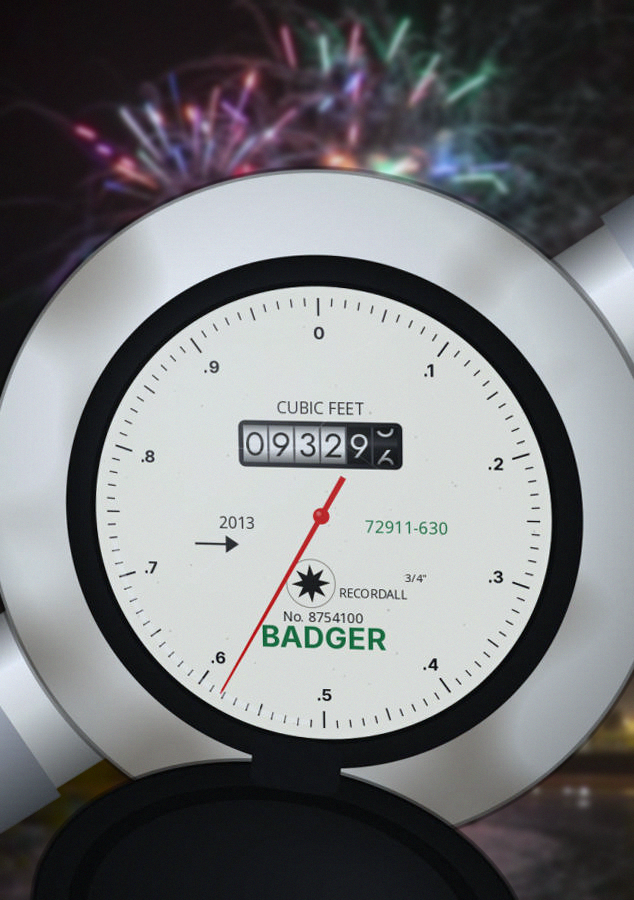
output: 93295.58 ft³
